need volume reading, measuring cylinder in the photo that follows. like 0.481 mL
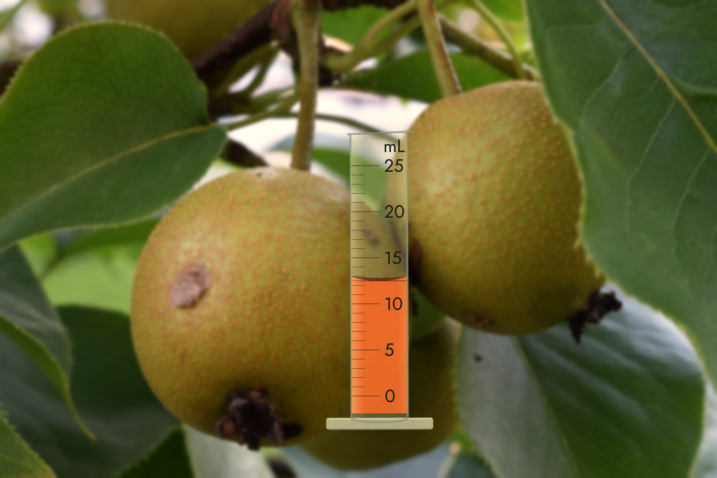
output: 12.5 mL
